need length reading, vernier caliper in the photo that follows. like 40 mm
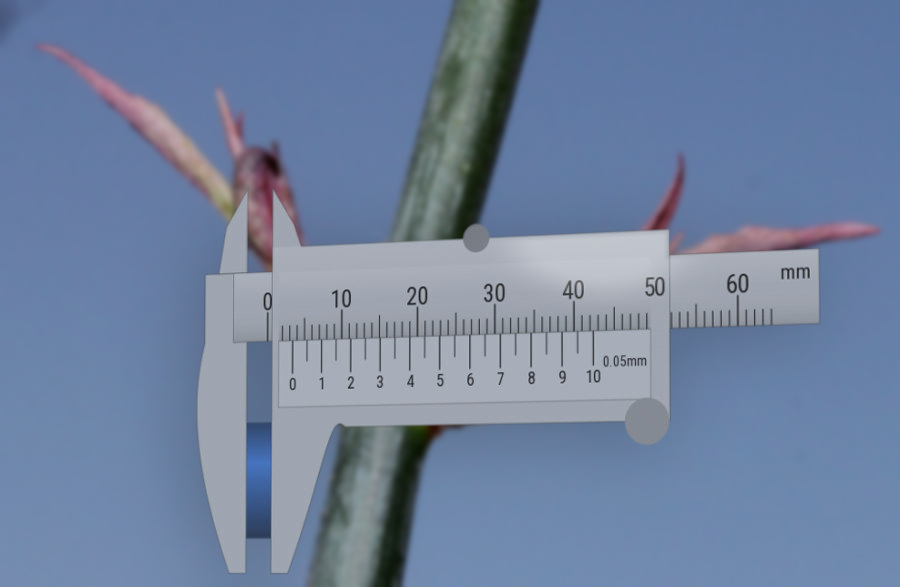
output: 3.4 mm
